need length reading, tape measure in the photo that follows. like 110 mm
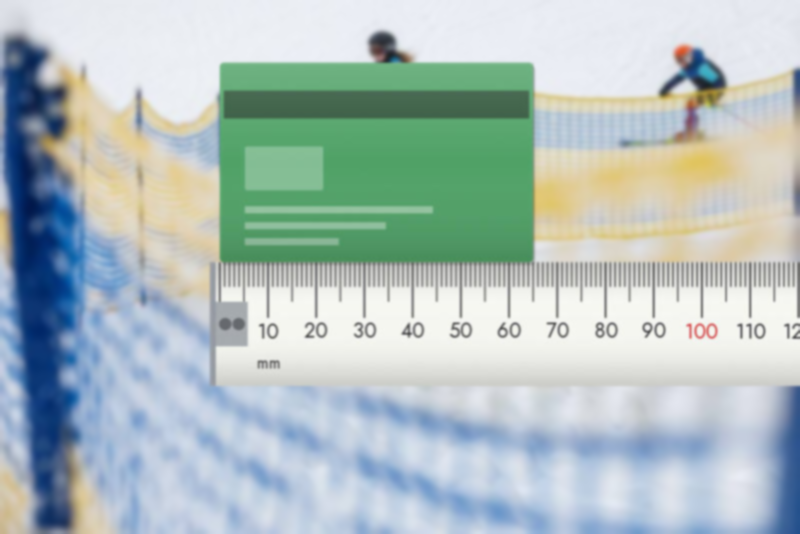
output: 65 mm
